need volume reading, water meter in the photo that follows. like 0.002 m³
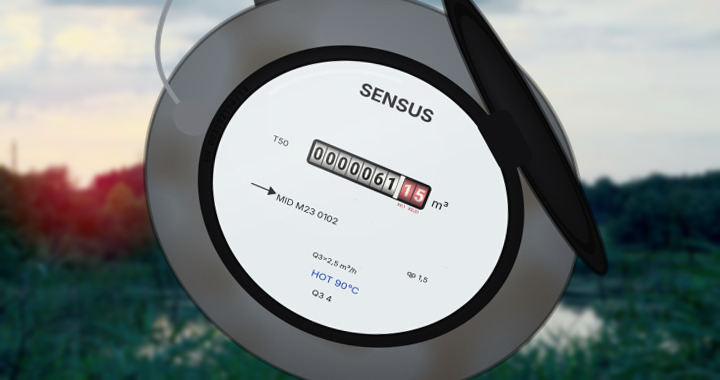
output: 61.15 m³
